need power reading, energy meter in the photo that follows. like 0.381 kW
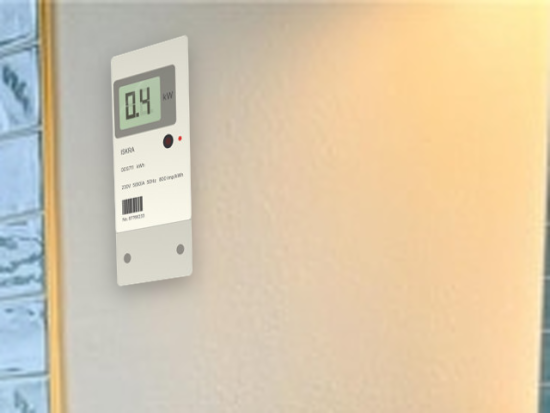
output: 0.4 kW
